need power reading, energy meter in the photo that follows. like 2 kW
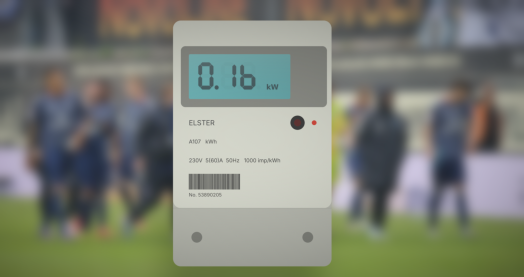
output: 0.16 kW
